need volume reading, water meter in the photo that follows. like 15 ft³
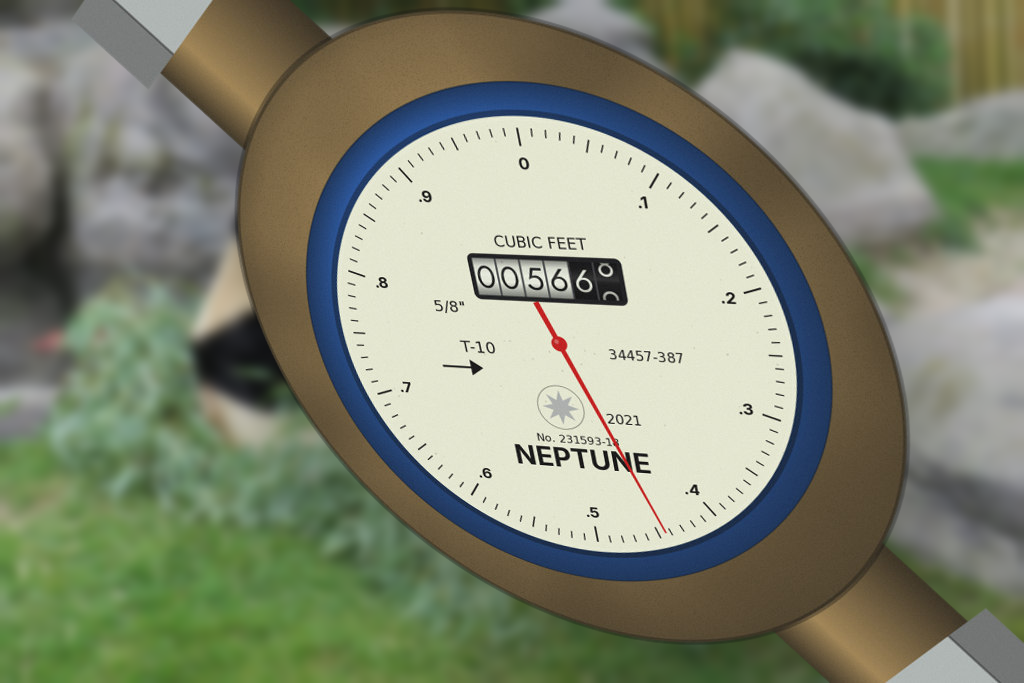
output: 5668.44 ft³
